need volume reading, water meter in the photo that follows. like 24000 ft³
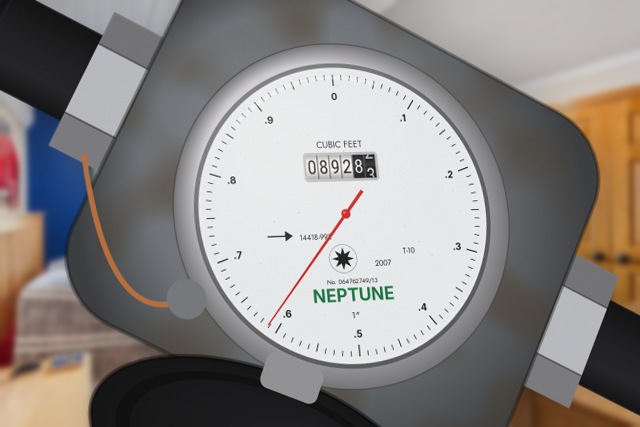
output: 89282.61 ft³
